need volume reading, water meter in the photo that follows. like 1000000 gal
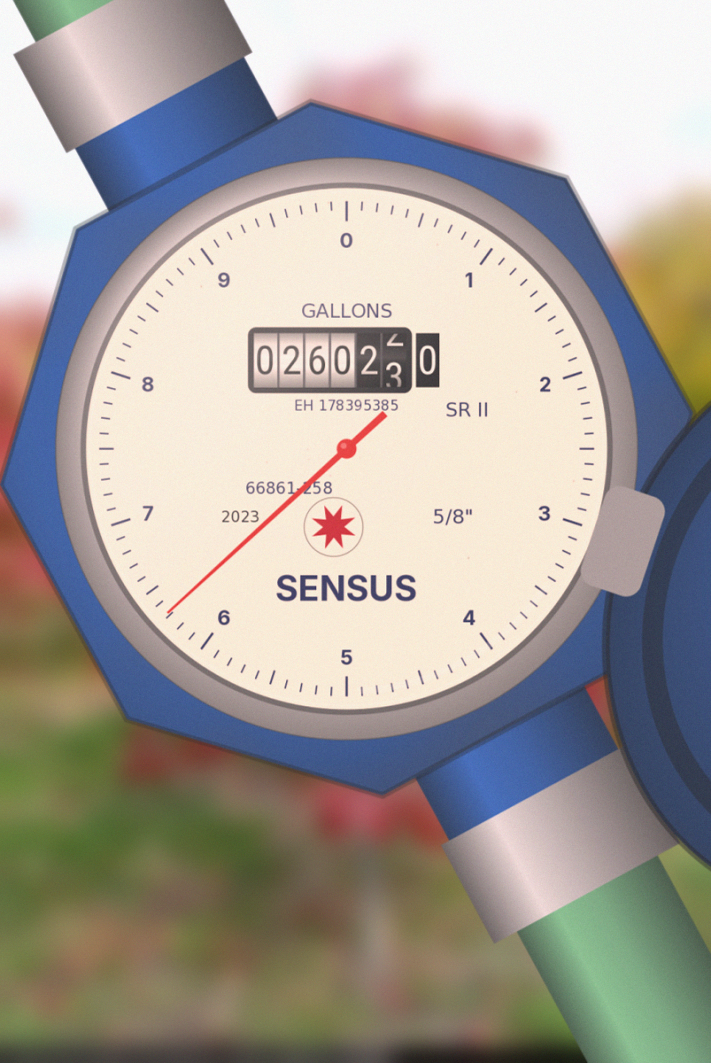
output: 260226.3 gal
